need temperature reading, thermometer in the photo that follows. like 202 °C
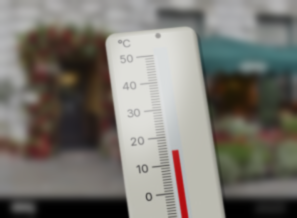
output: 15 °C
